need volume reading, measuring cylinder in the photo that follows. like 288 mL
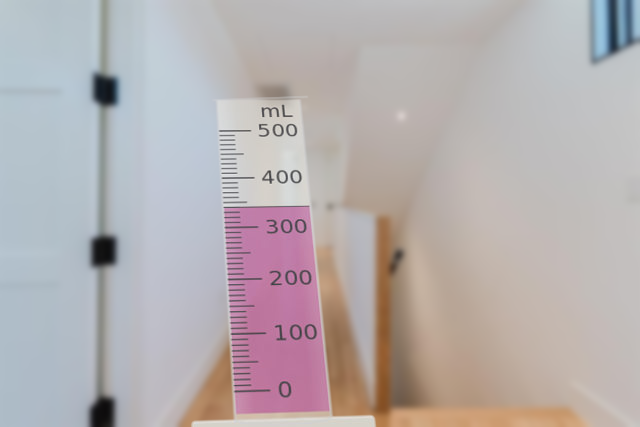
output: 340 mL
